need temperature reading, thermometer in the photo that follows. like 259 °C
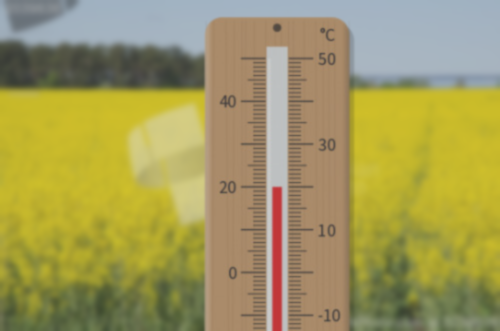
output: 20 °C
